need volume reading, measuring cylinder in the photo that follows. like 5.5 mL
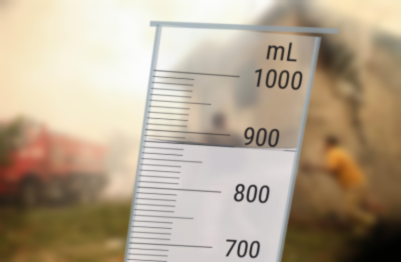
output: 880 mL
